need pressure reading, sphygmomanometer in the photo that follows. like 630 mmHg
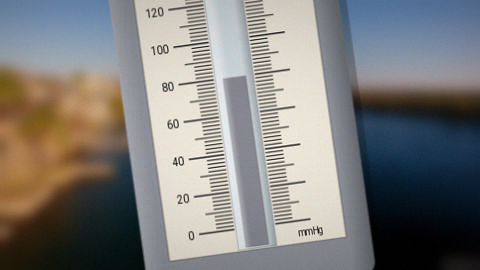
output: 80 mmHg
